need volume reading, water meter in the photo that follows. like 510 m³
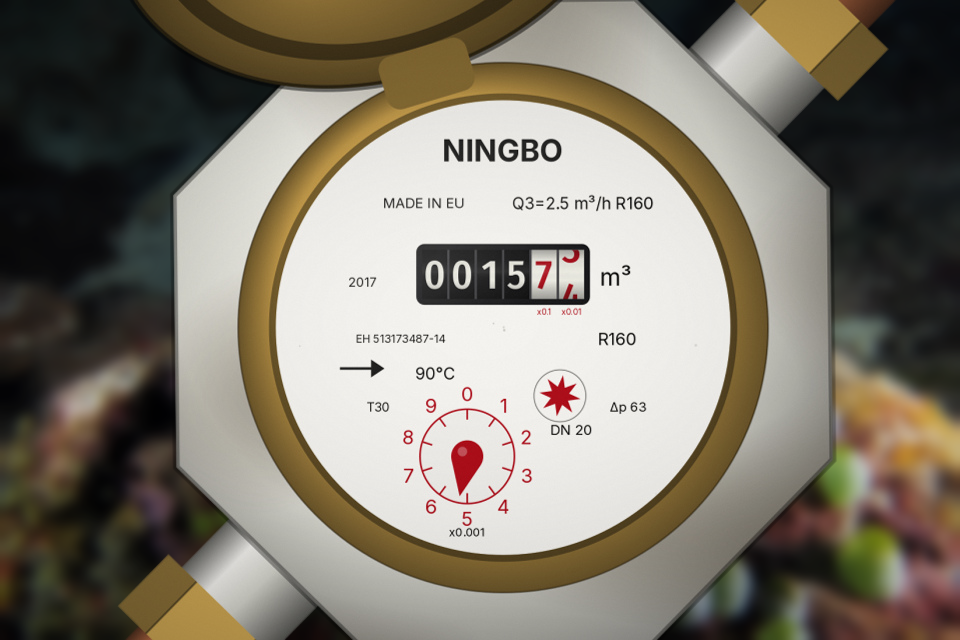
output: 15.735 m³
